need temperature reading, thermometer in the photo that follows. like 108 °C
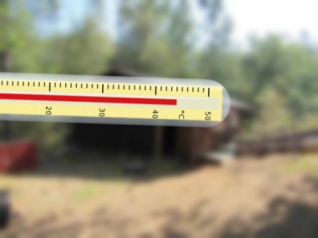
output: 44 °C
